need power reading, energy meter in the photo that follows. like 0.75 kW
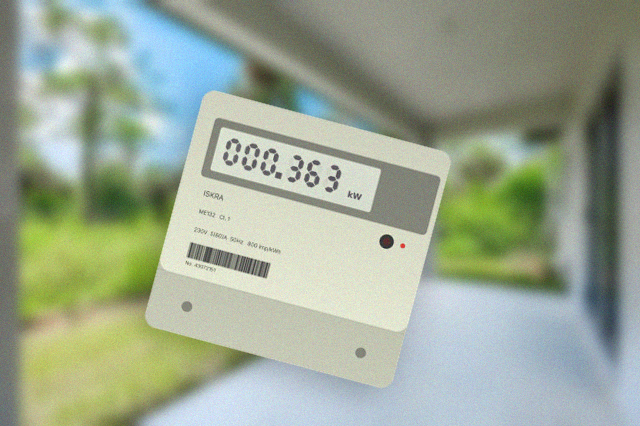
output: 0.363 kW
